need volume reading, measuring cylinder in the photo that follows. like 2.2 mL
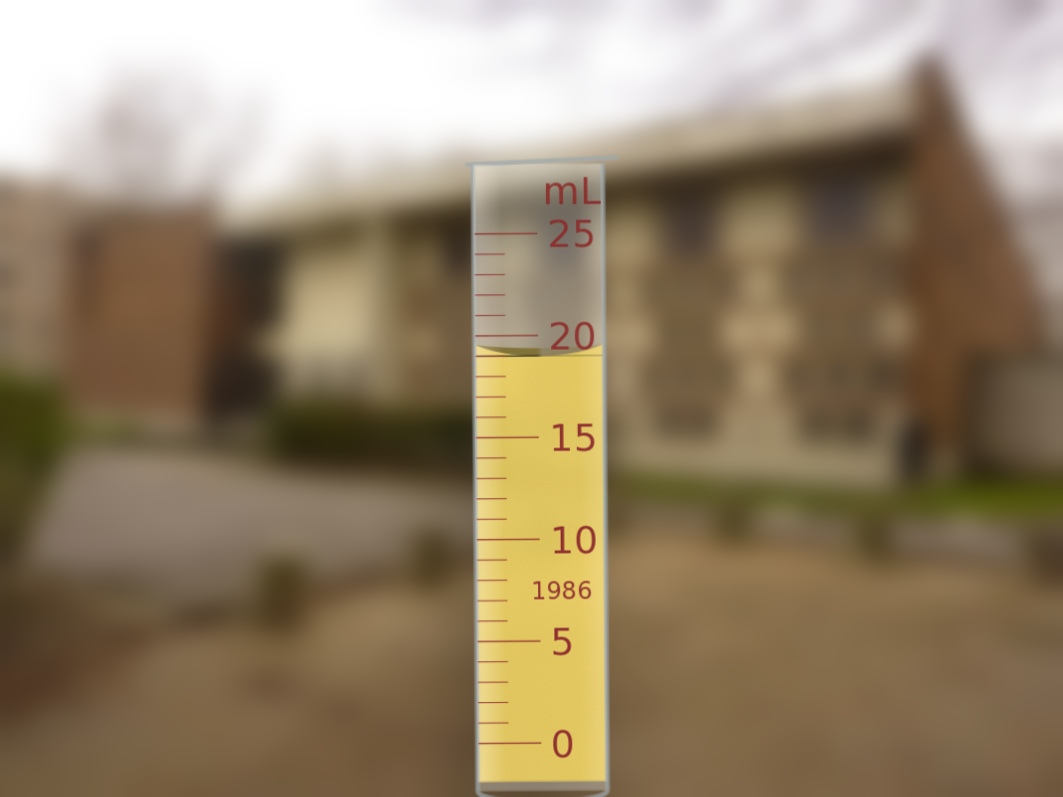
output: 19 mL
